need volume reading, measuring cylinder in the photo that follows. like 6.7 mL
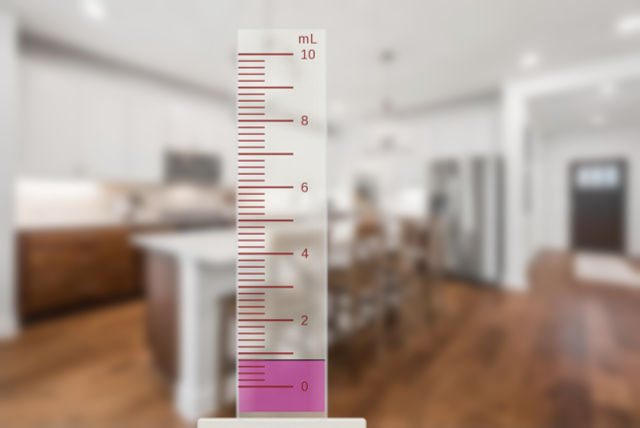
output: 0.8 mL
